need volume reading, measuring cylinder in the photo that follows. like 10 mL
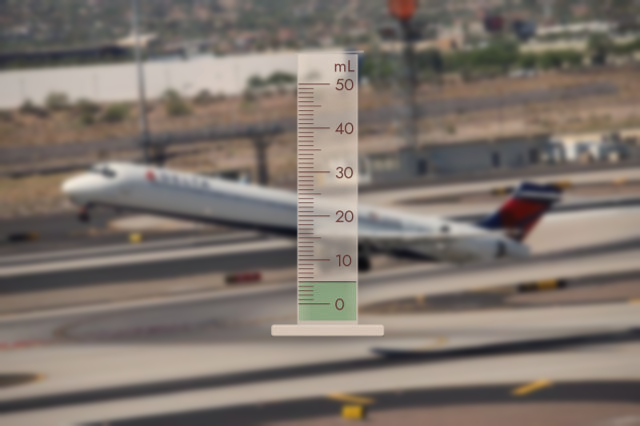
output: 5 mL
